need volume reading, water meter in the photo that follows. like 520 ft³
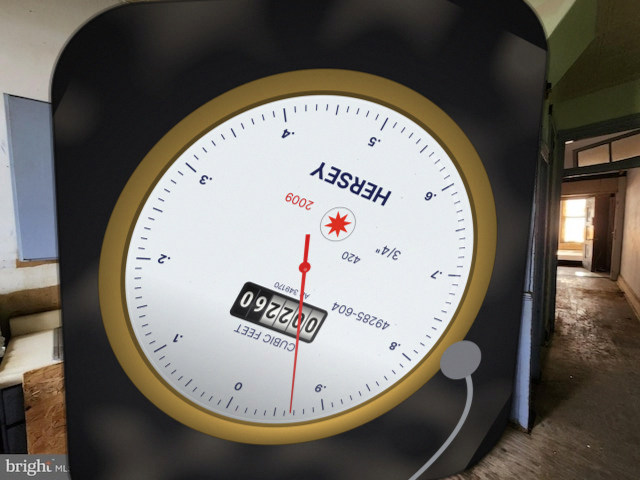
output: 2259.93 ft³
